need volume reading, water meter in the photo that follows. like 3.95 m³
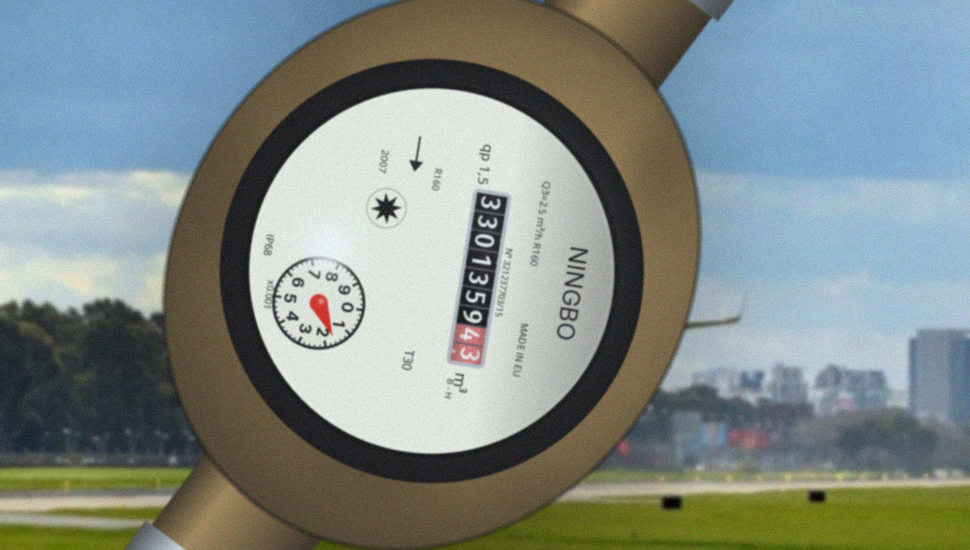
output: 3301359.431 m³
